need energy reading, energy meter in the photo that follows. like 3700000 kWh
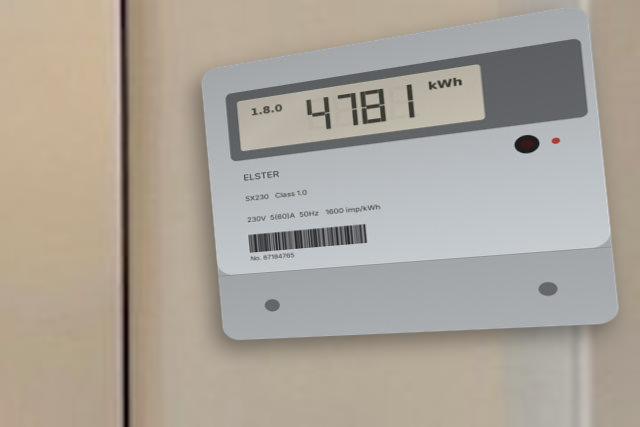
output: 4781 kWh
